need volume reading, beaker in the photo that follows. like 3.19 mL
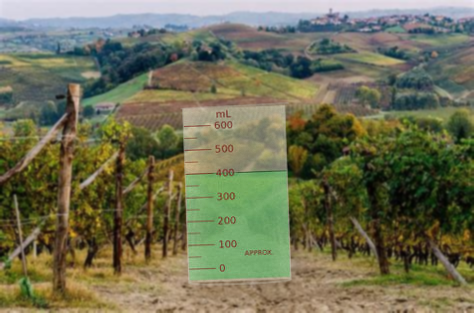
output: 400 mL
